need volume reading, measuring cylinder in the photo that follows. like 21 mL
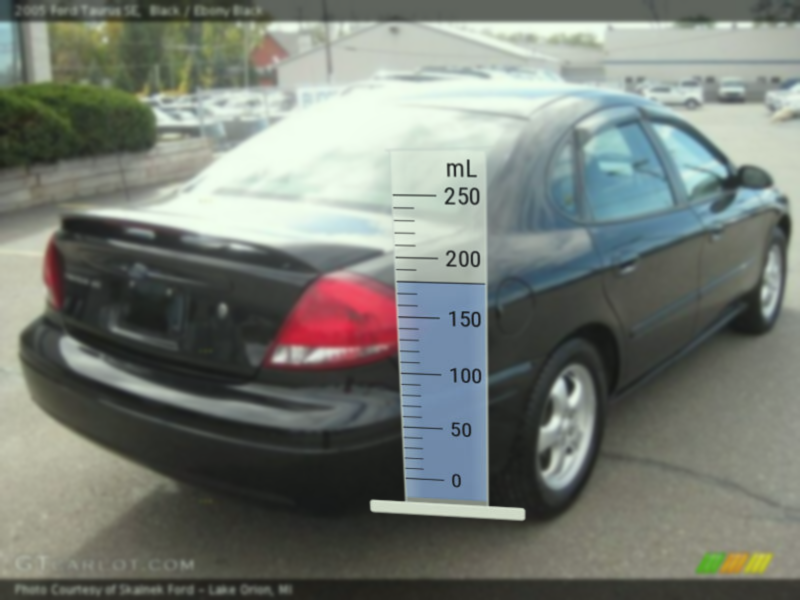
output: 180 mL
